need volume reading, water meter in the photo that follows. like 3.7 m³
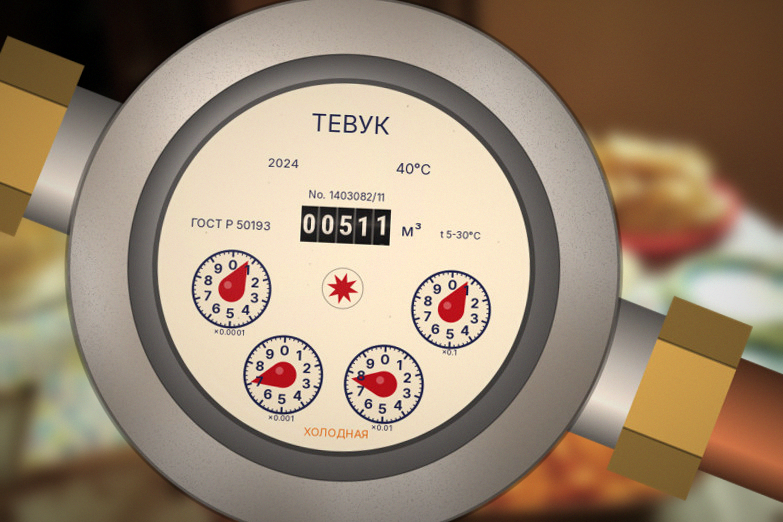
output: 511.0770 m³
